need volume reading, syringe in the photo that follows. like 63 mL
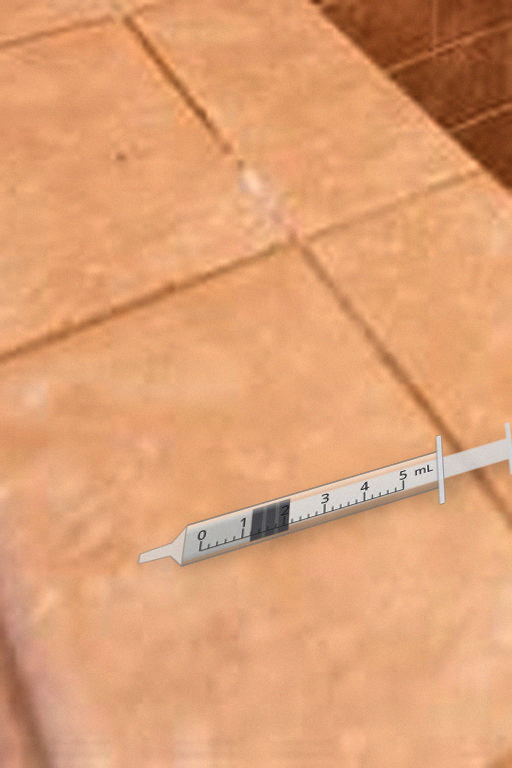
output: 1.2 mL
